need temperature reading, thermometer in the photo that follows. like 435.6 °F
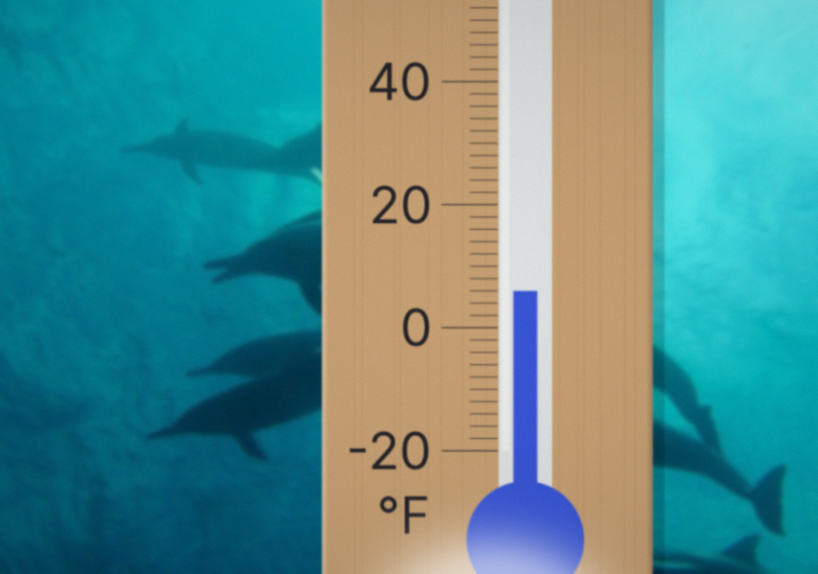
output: 6 °F
